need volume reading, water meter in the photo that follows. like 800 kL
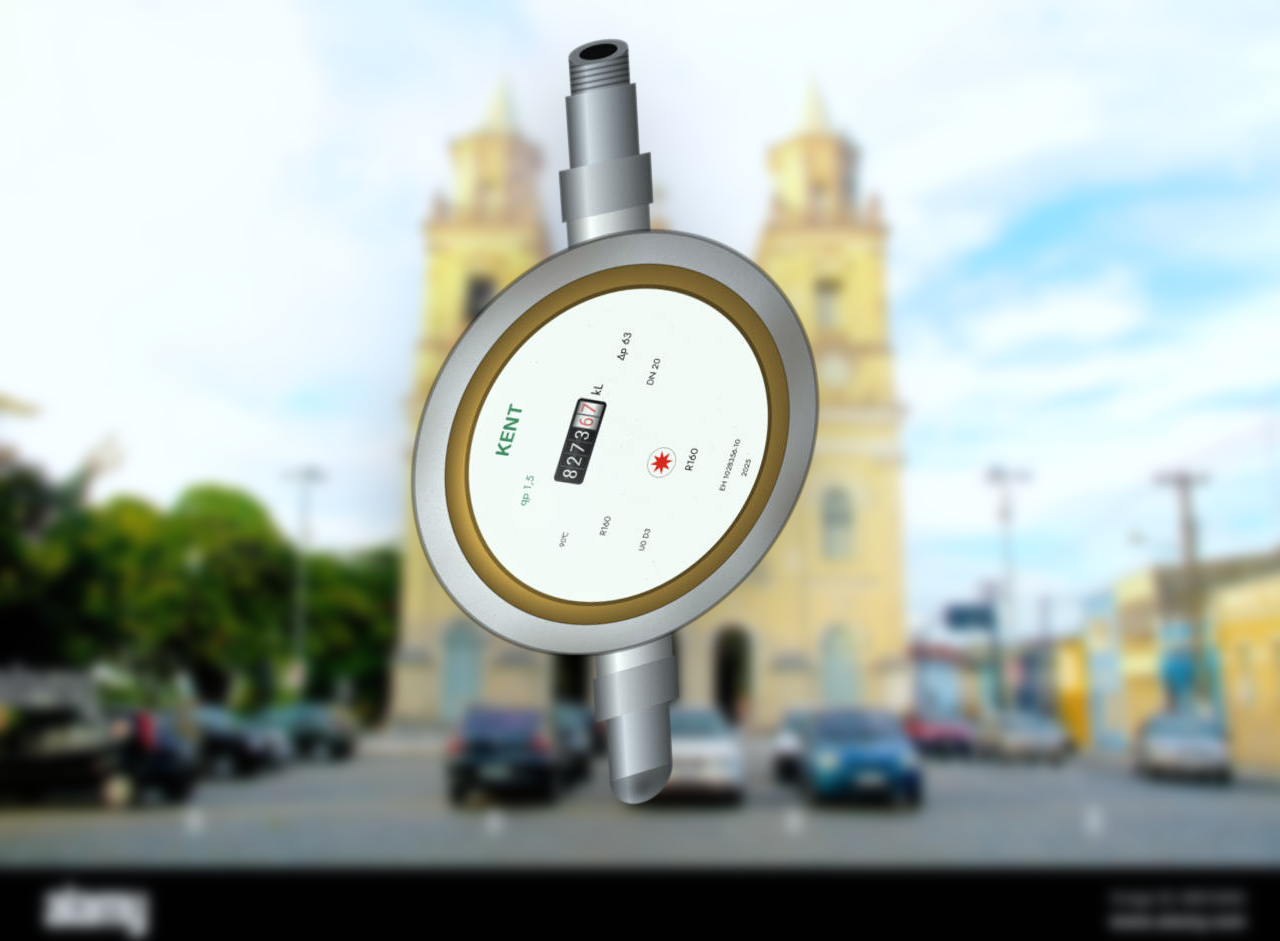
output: 8273.67 kL
